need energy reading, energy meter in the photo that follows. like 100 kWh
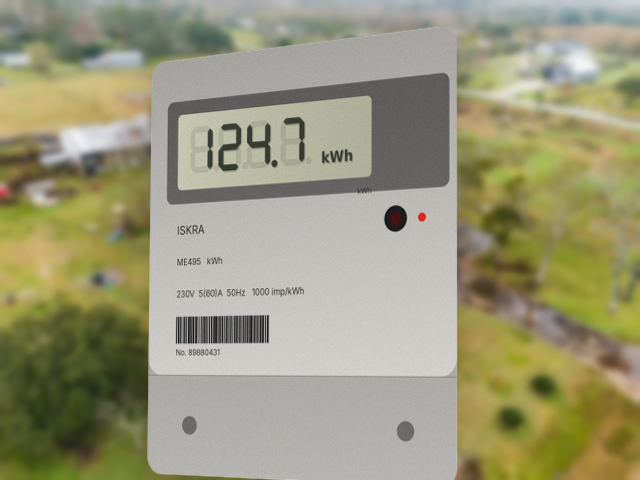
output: 124.7 kWh
